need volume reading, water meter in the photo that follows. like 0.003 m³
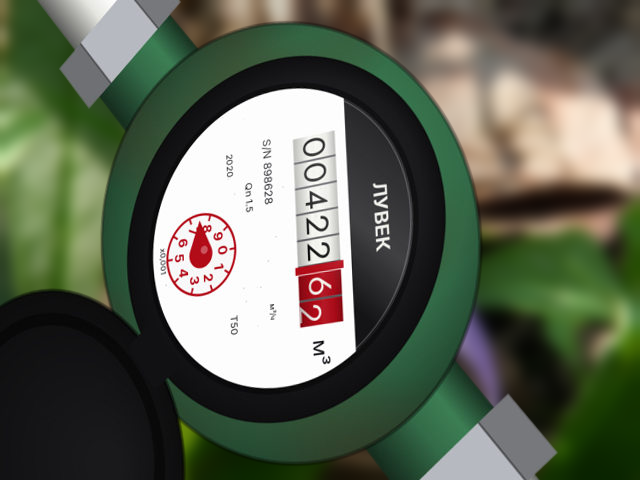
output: 422.617 m³
